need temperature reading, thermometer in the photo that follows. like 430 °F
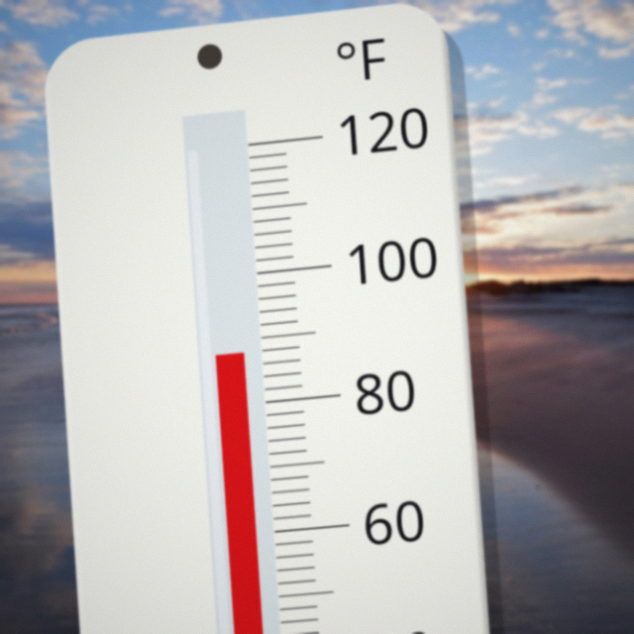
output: 88 °F
